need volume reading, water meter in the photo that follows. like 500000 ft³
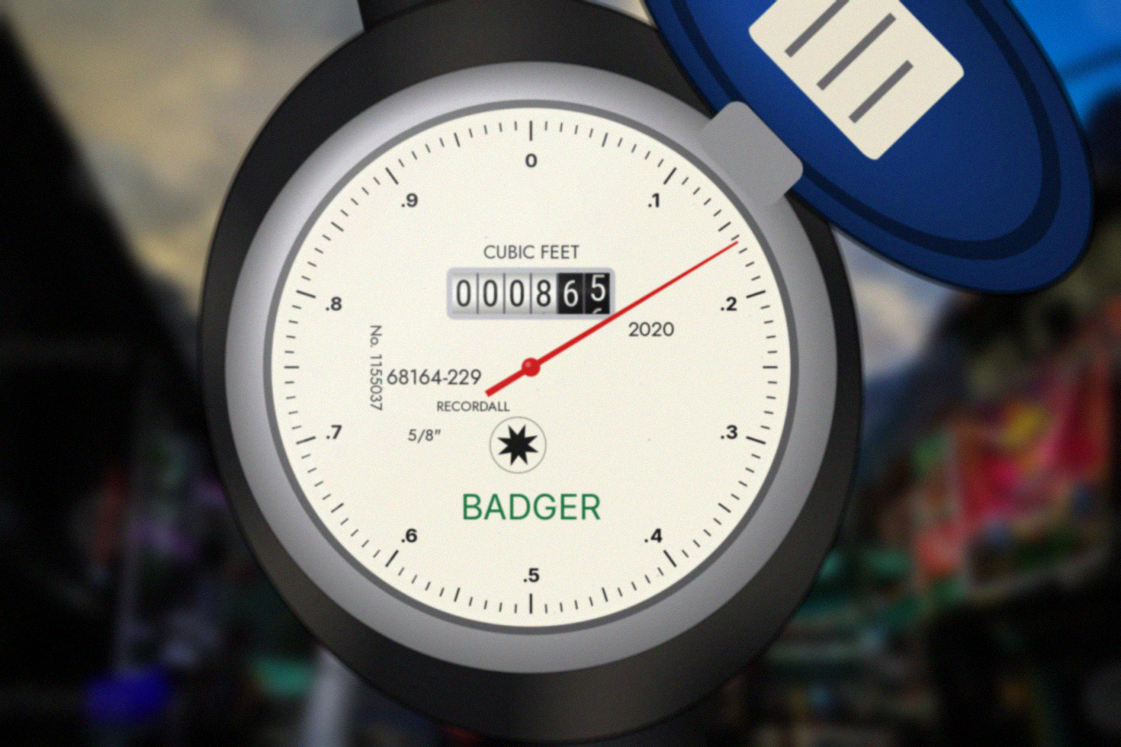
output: 865.16 ft³
